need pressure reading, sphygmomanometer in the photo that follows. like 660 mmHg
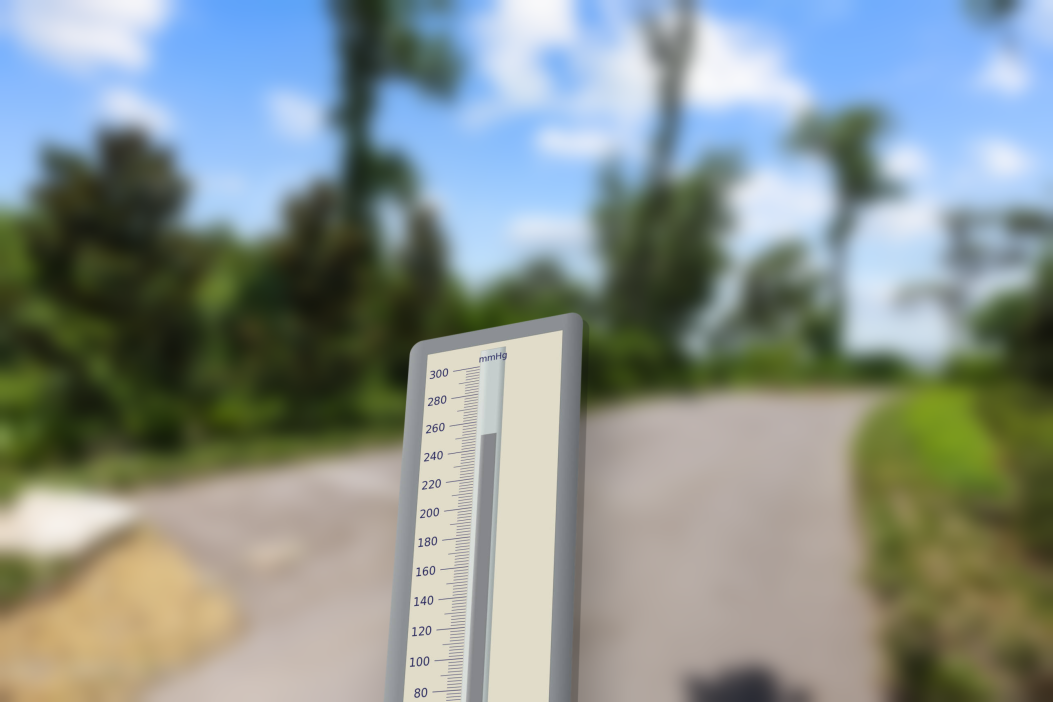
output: 250 mmHg
